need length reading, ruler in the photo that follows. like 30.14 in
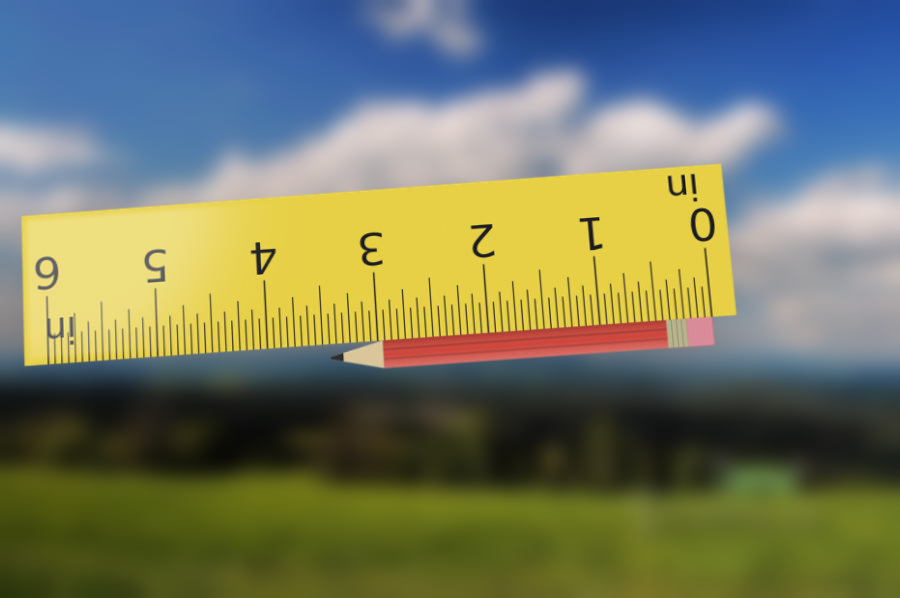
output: 3.4375 in
